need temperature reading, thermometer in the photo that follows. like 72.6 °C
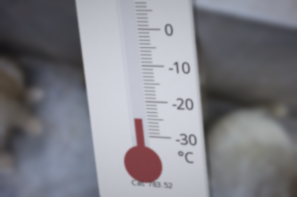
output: -25 °C
